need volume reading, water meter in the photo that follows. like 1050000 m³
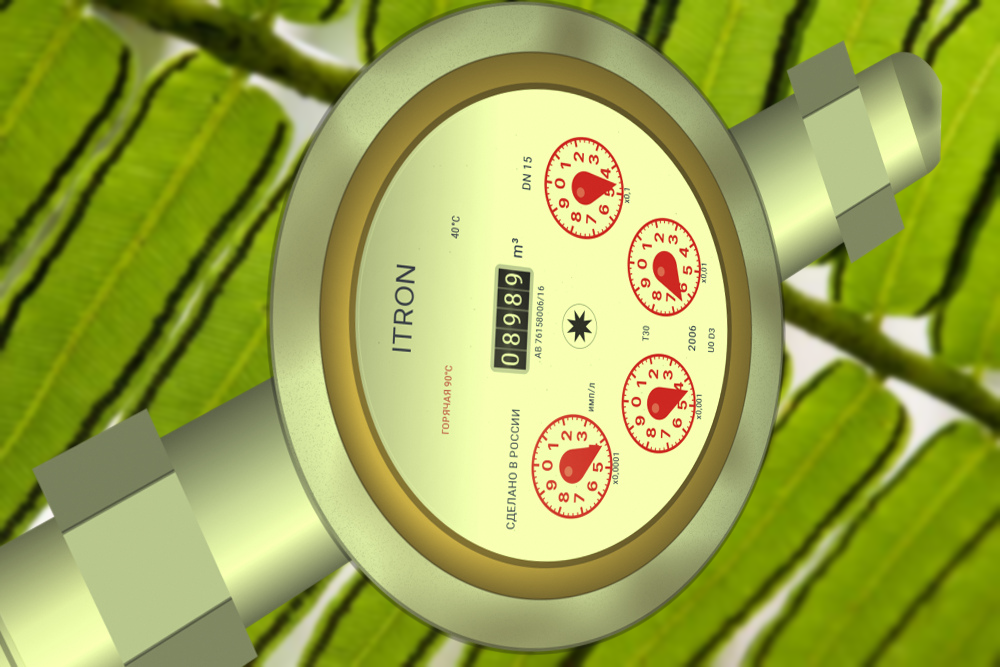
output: 8989.4644 m³
